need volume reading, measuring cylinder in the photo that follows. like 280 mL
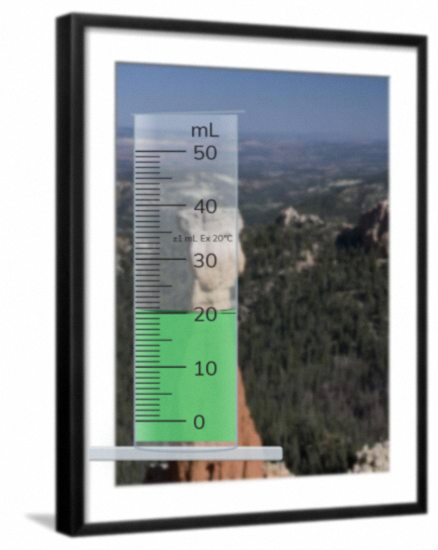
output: 20 mL
